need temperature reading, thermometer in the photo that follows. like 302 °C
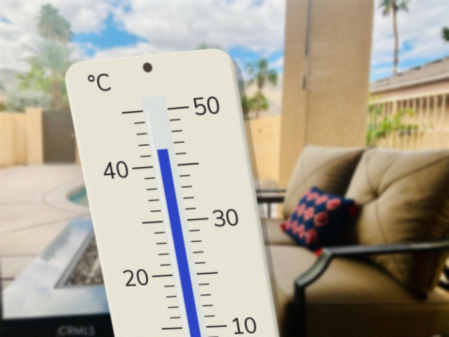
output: 43 °C
